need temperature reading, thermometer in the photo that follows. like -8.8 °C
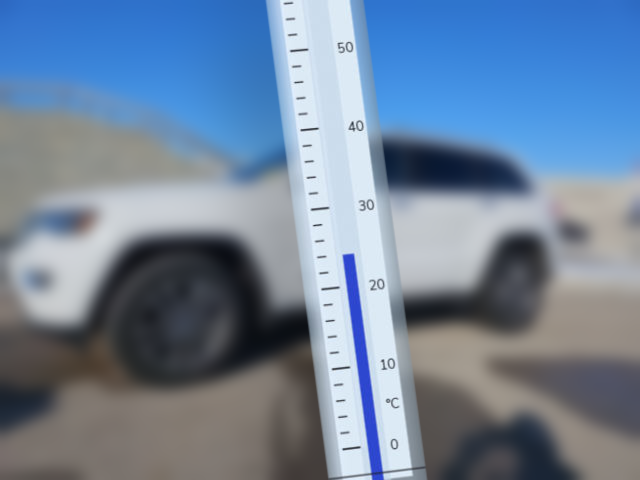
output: 24 °C
